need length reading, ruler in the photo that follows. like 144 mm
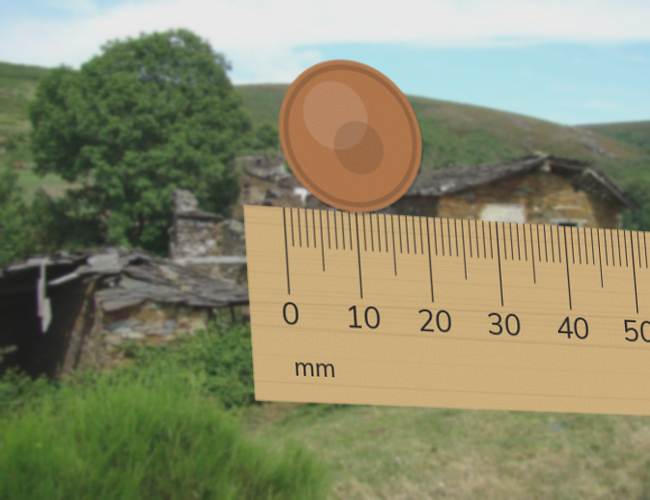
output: 20 mm
